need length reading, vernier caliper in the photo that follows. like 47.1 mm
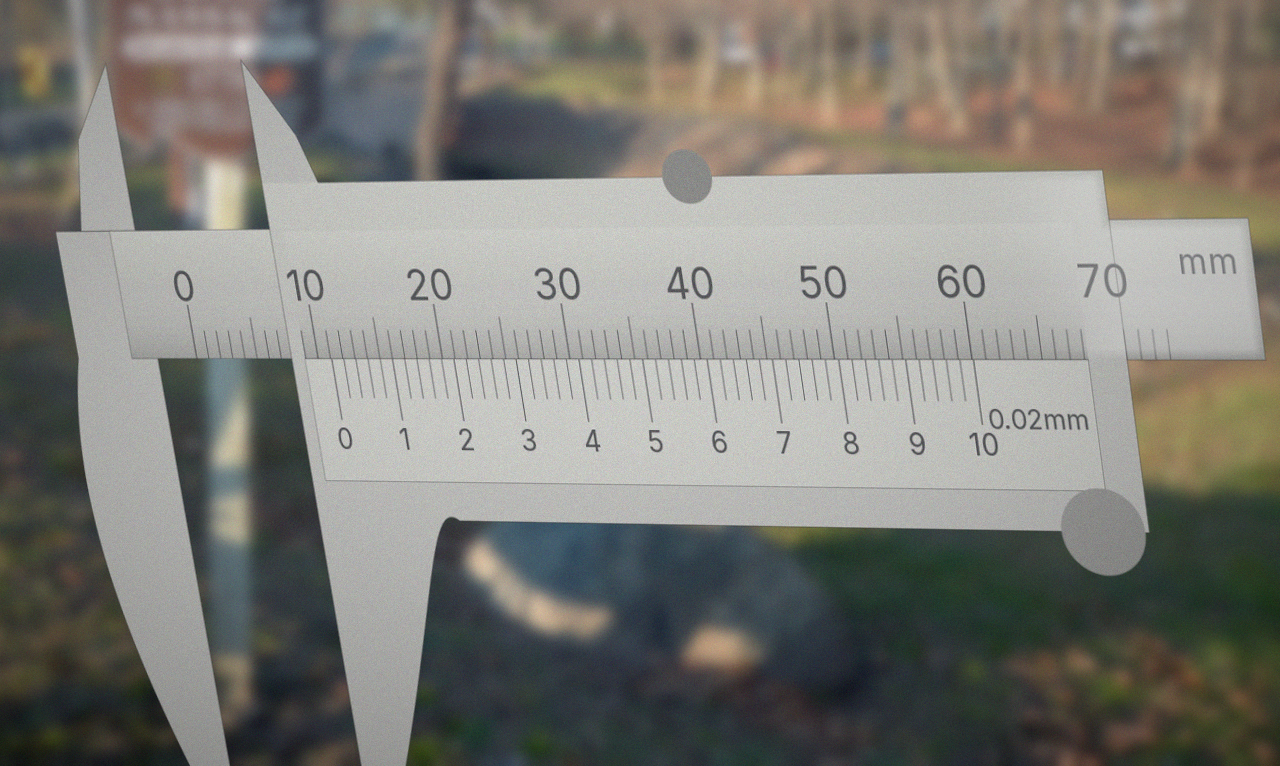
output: 11.1 mm
